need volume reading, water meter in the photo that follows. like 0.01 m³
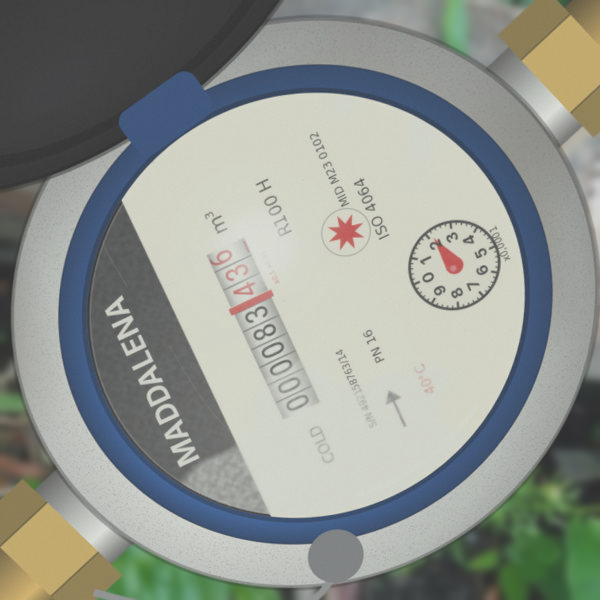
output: 83.4362 m³
